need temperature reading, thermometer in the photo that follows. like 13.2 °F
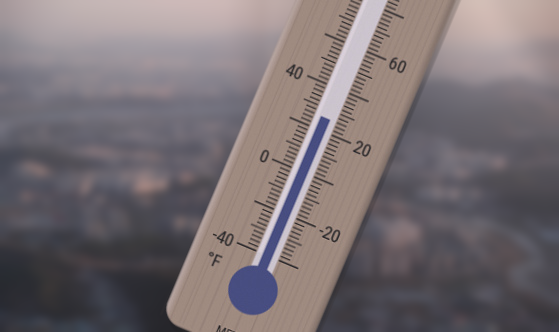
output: 26 °F
